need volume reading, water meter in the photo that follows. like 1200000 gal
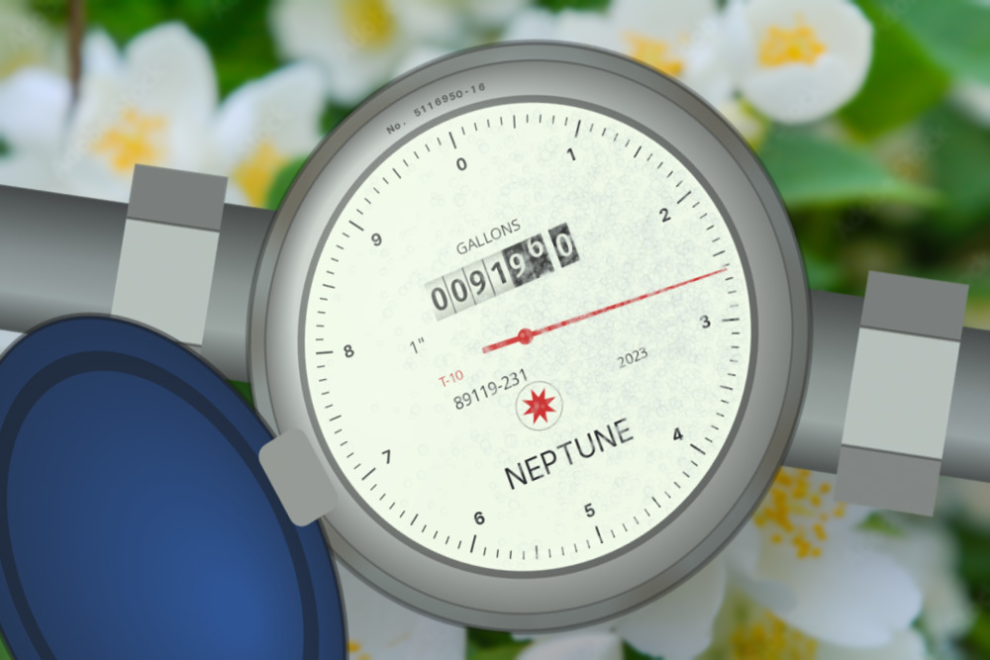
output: 91962.6 gal
